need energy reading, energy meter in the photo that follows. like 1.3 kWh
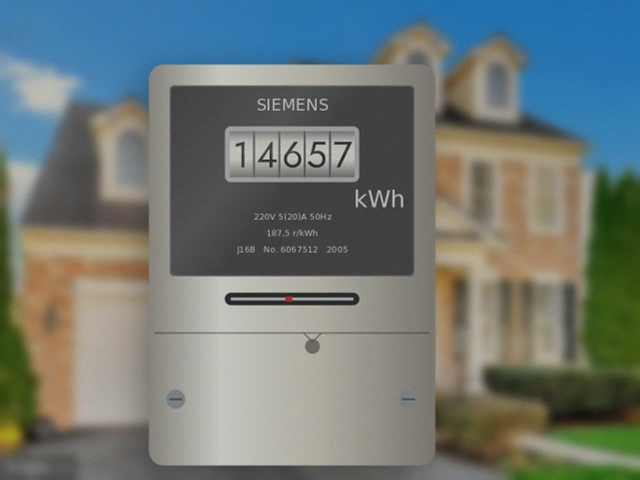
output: 14657 kWh
